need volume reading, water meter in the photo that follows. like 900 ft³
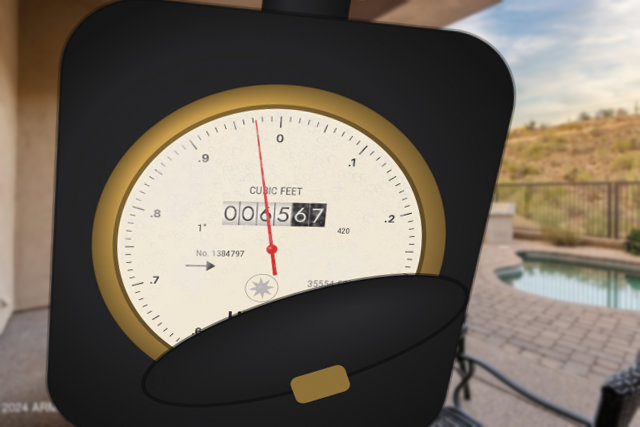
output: 6566.97 ft³
